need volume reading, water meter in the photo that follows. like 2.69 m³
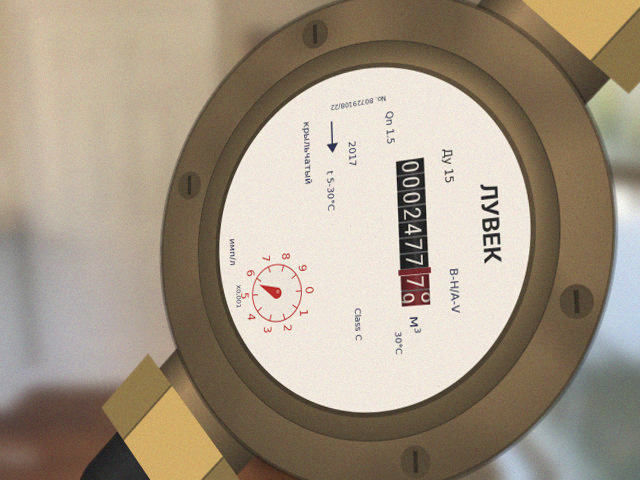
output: 2477.785 m³
